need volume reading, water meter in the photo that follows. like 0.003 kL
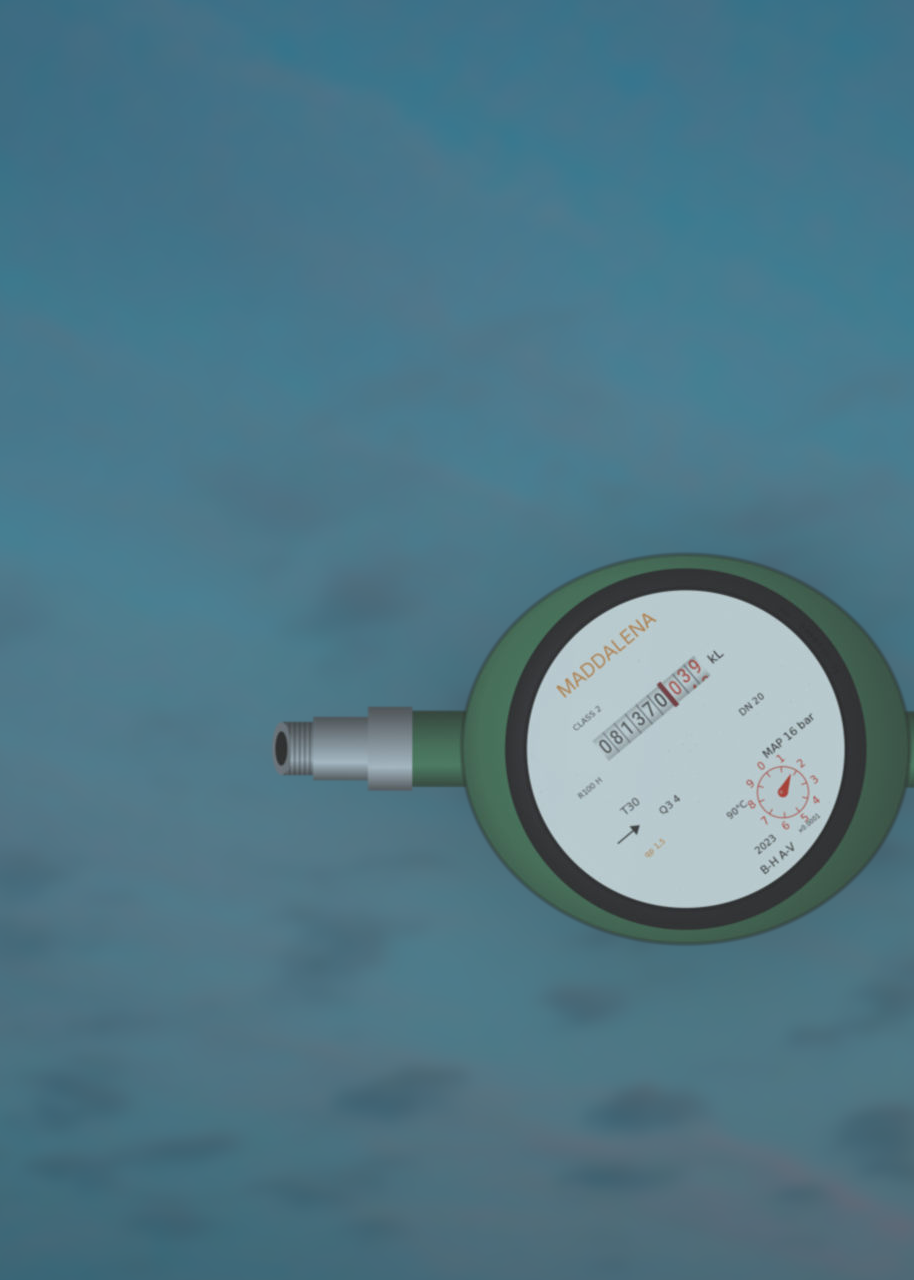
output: 81370.0391 kL
